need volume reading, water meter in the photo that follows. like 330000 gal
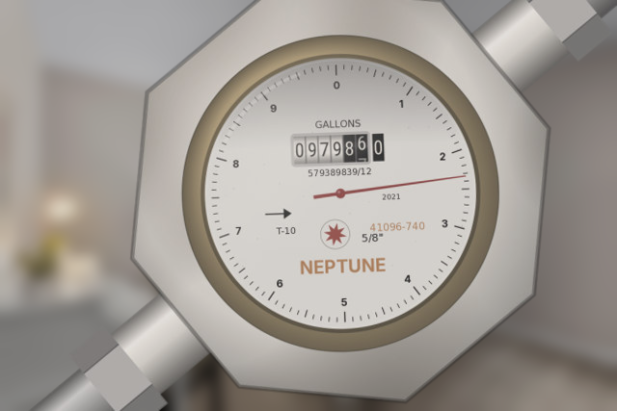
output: 979862.3 gal
